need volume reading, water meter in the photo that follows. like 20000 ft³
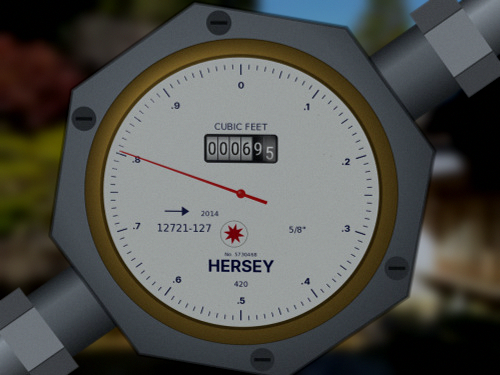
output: 694.80 ft³
